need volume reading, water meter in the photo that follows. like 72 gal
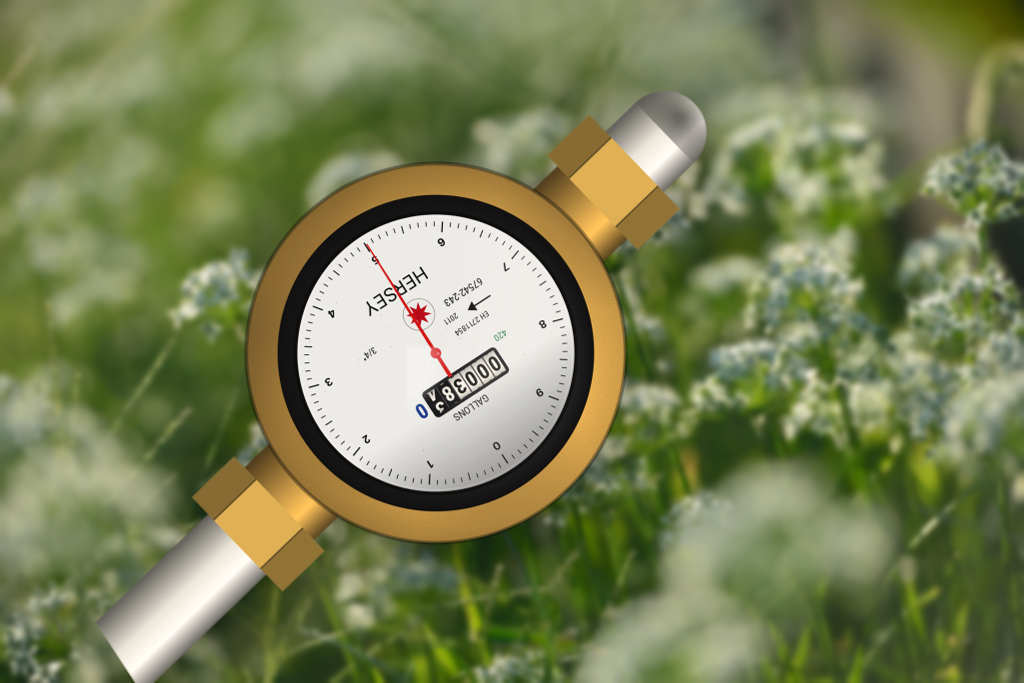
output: 3835.0 gal
